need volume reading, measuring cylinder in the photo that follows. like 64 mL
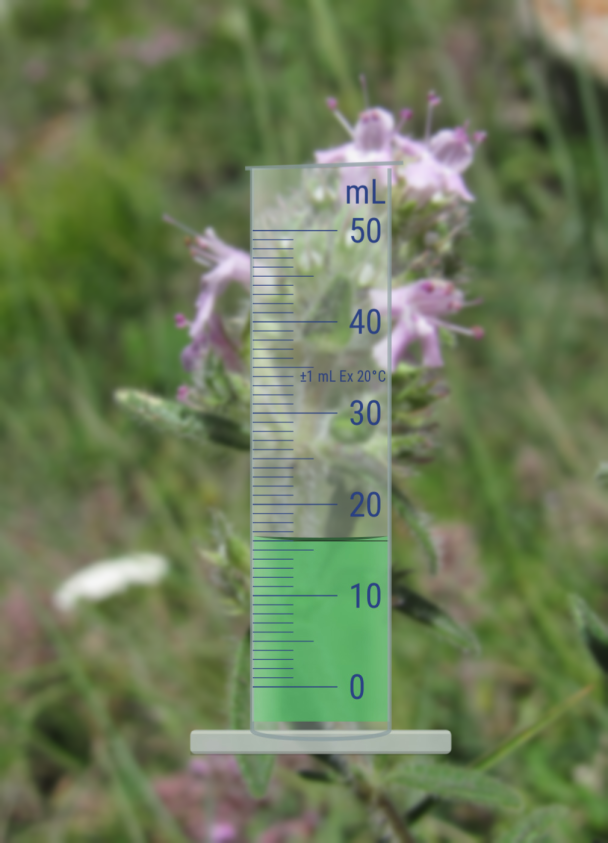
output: 16 mL
